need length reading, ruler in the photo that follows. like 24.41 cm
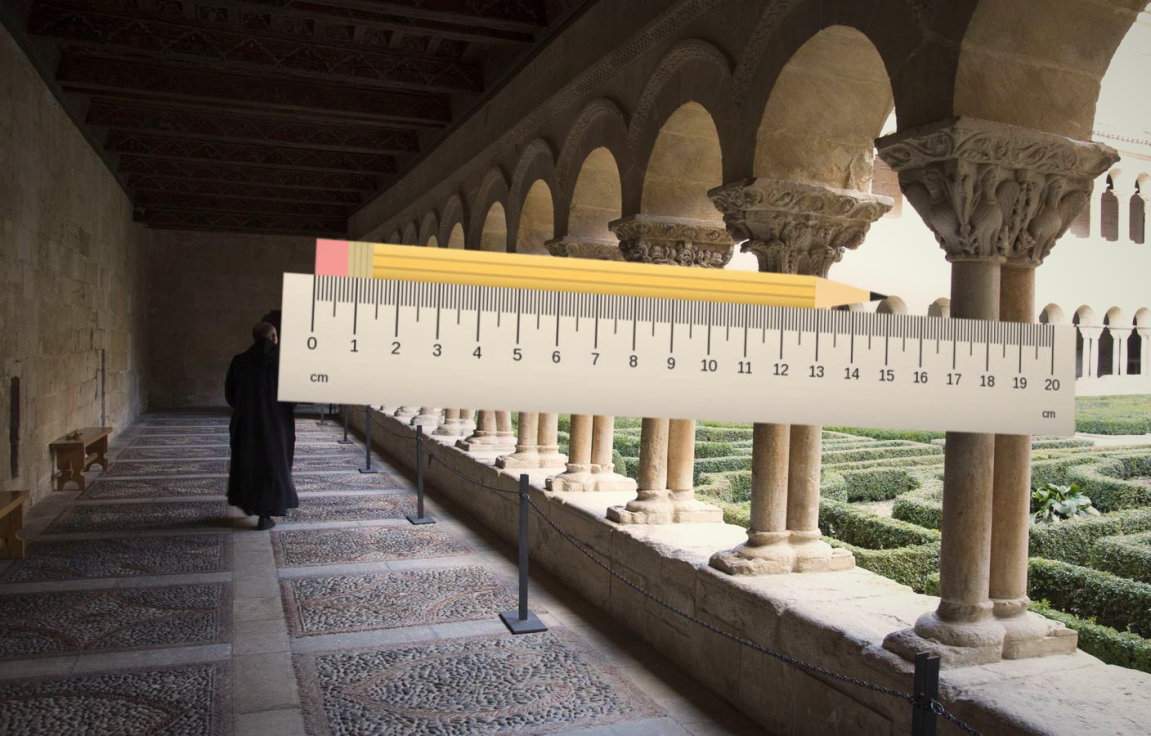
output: 15 cm
